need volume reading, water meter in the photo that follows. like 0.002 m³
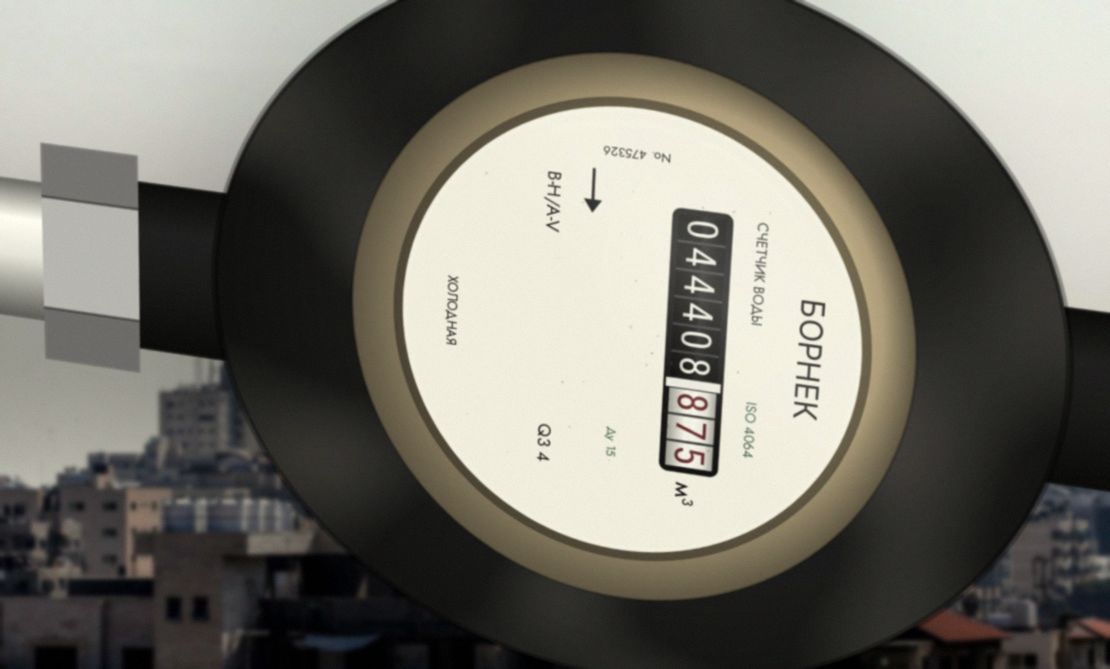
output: 44408.875 m³
